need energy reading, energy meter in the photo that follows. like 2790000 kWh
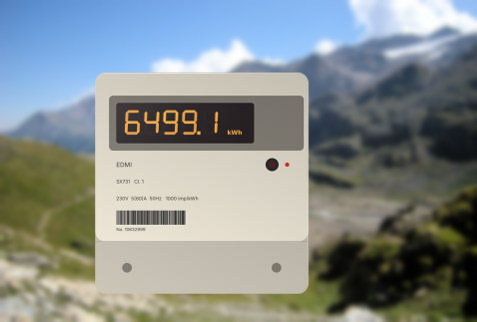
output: 6499.1 kWh
